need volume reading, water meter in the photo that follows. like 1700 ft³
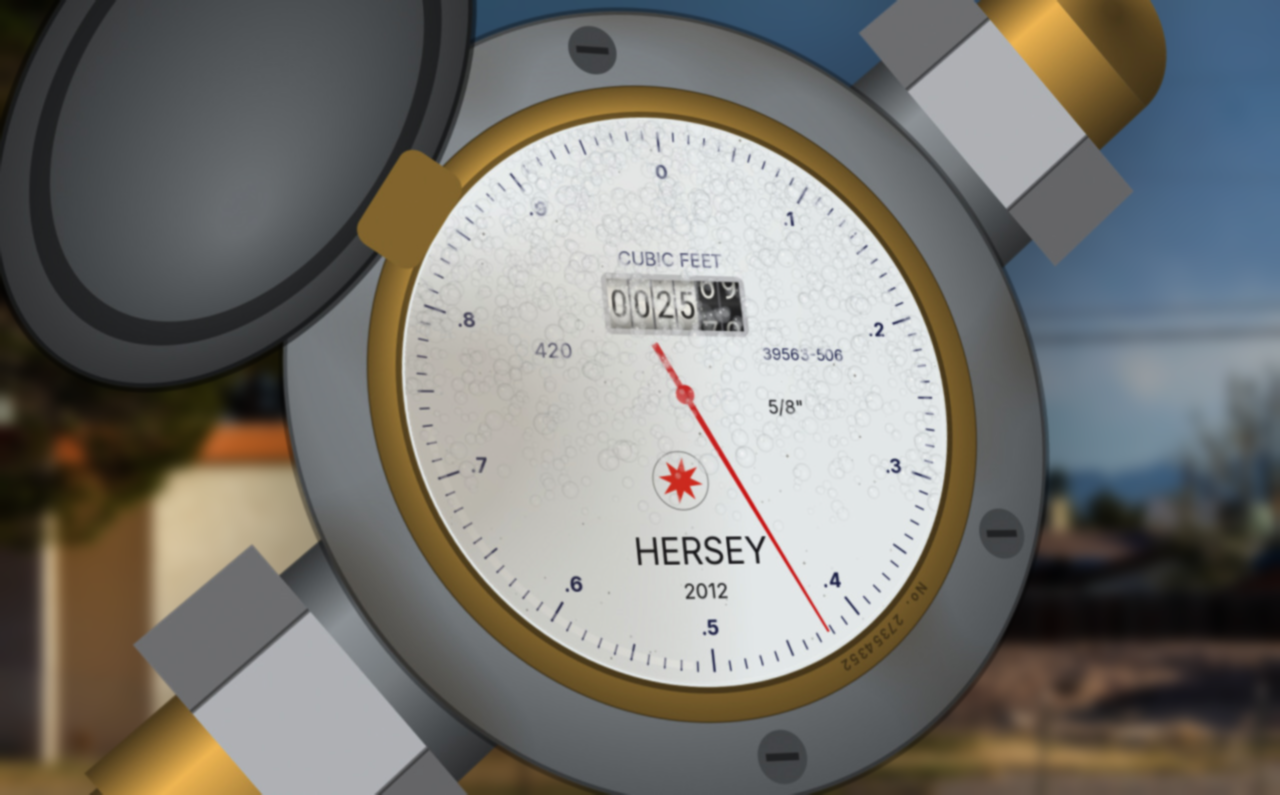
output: 2569.42 ft³
